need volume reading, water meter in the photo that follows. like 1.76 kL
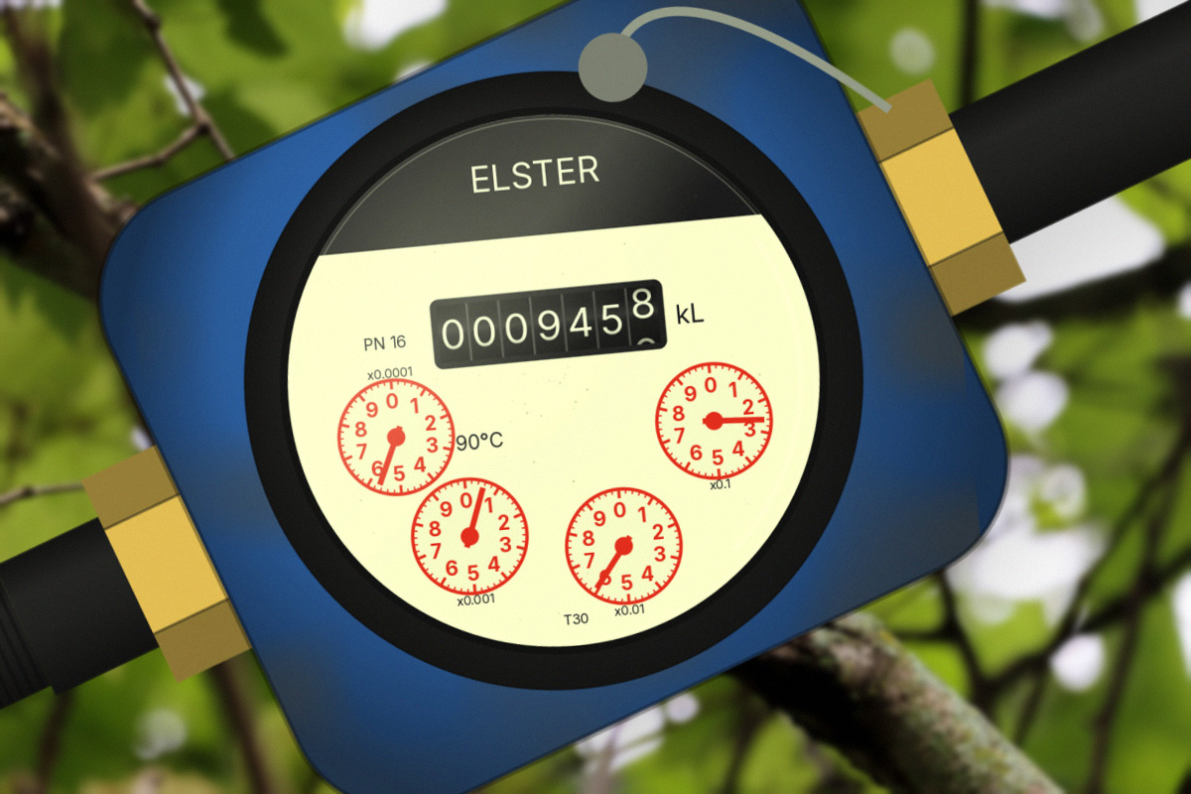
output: 9458.2605 kL
